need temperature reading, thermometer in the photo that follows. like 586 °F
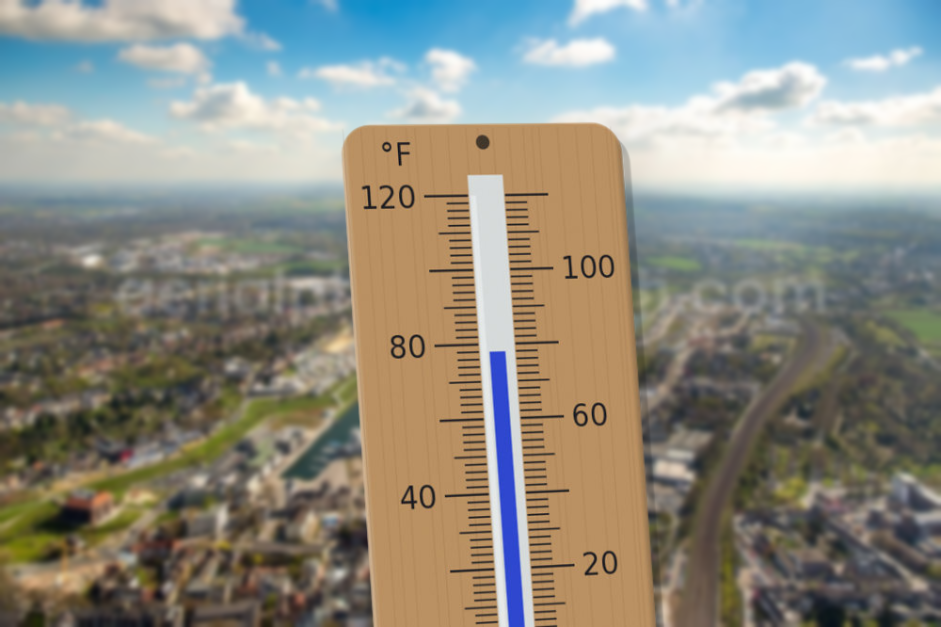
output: 78 °F
